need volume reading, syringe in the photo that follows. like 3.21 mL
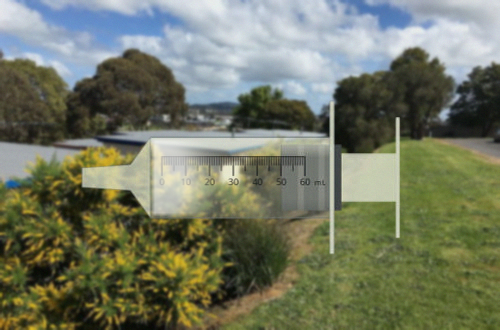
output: 50 mL
